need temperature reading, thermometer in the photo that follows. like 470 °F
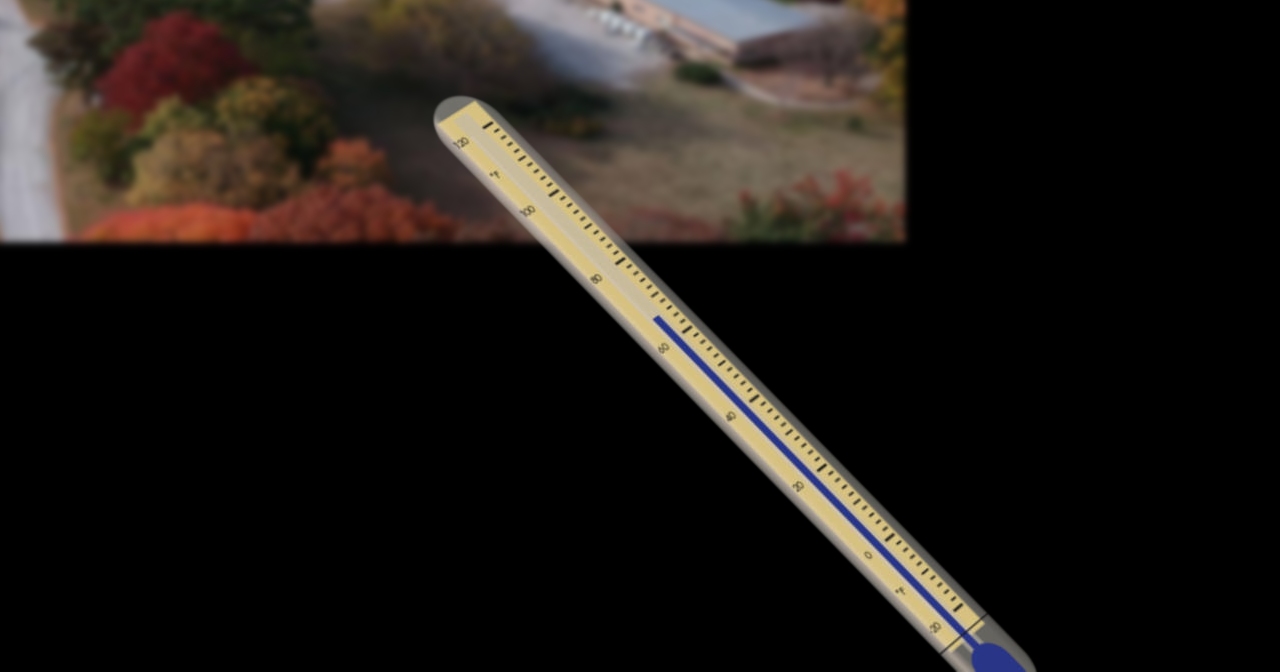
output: 66 °F
